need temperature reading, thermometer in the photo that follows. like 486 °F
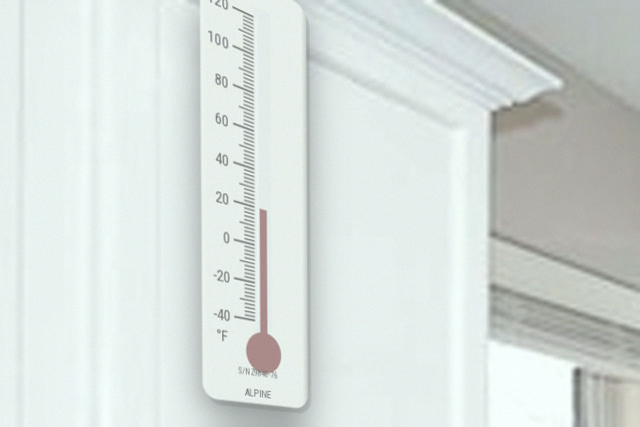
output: 20 °F
